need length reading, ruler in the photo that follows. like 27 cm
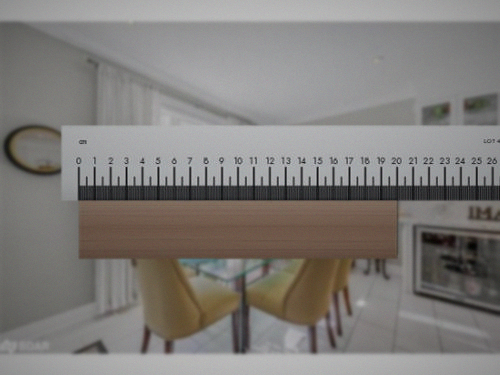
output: 20 cm
